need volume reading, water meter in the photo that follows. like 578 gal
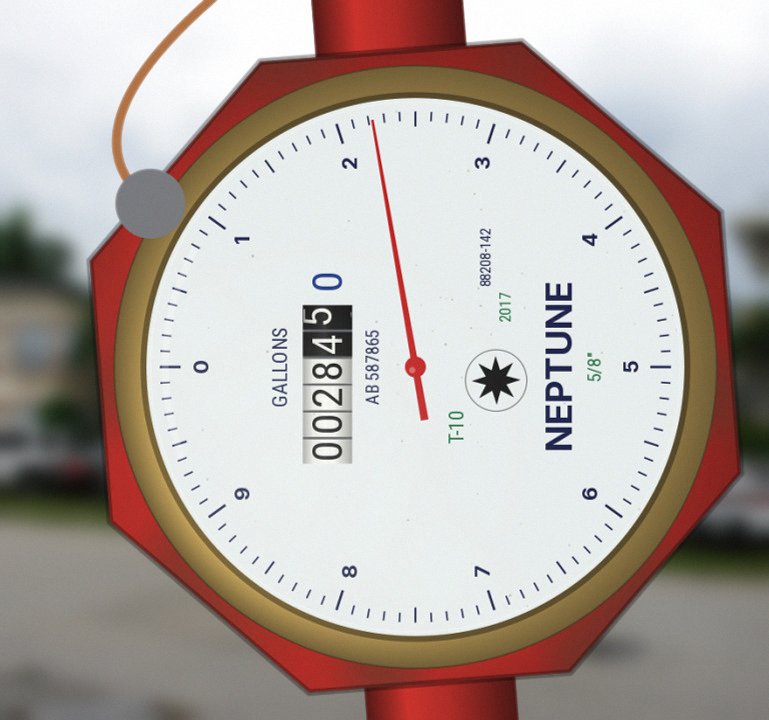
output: 28452.2 gal
